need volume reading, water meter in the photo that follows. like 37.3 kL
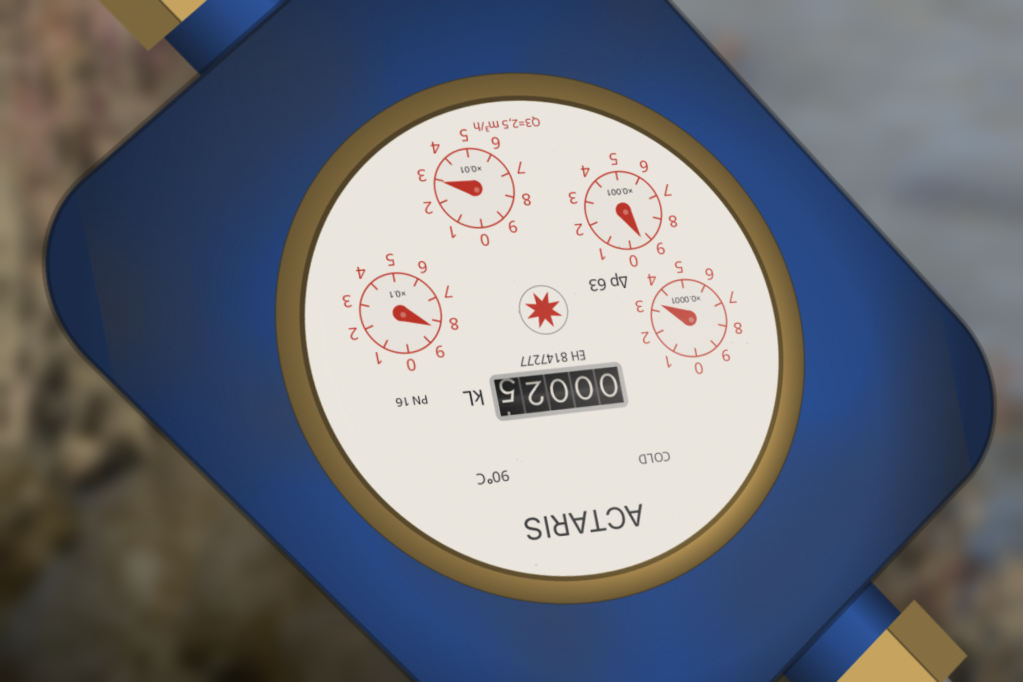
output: 24.8293 kL
